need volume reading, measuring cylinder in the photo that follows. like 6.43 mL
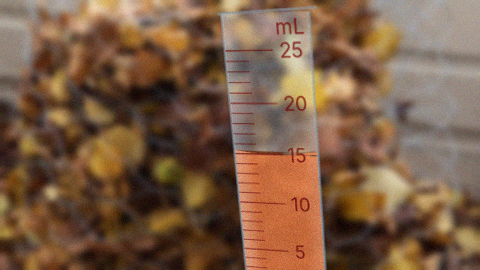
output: 15 mL
